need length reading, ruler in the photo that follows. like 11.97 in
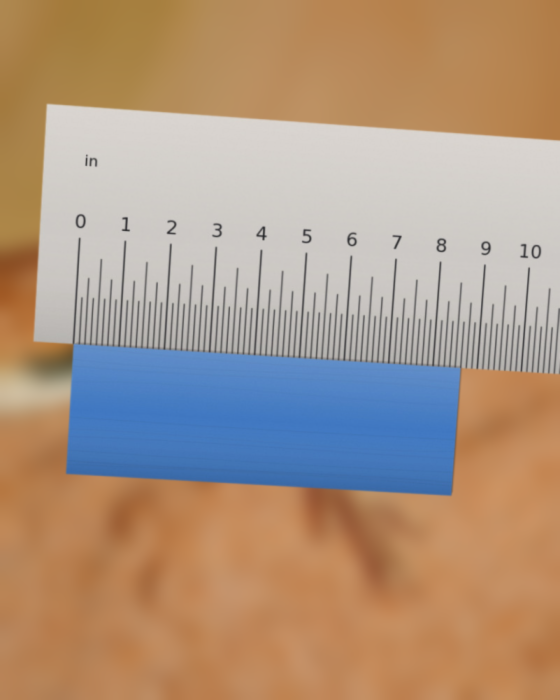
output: 8.625 in
